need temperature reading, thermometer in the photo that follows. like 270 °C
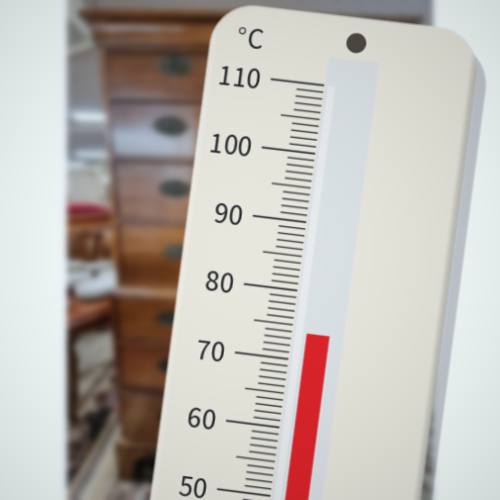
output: 74 °C
